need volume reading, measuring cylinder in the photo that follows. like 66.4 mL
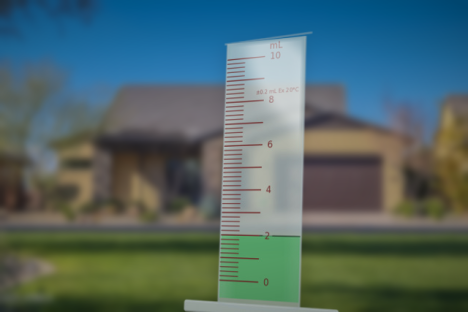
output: 2 mL
